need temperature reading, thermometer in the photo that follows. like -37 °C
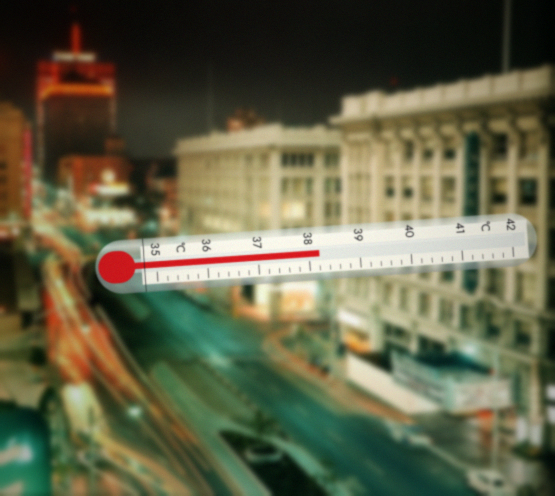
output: 38.2 °C
